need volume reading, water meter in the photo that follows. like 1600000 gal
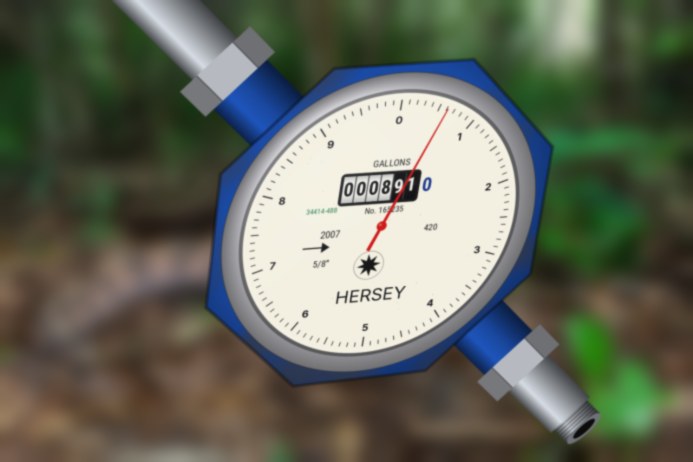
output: 8910.6 gal
